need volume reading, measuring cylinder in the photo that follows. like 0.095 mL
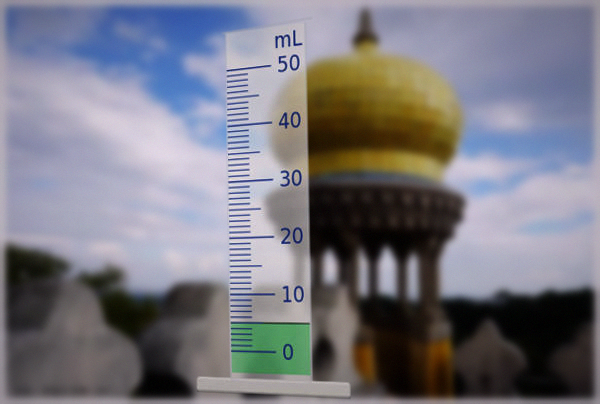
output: 5 mL
